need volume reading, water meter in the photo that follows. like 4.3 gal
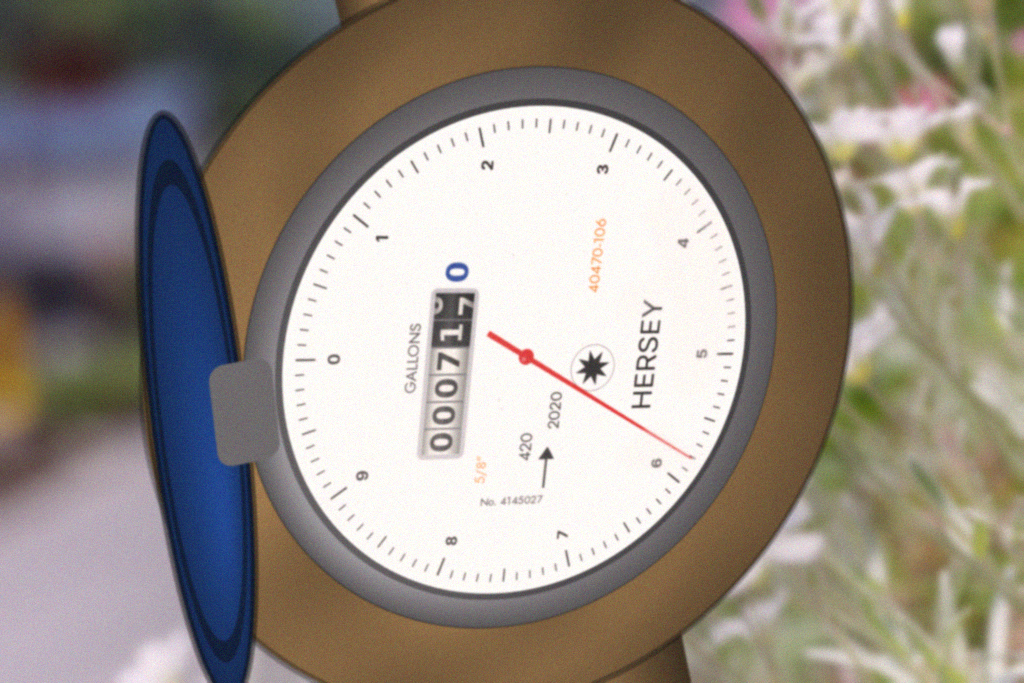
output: 7165.8 gal
